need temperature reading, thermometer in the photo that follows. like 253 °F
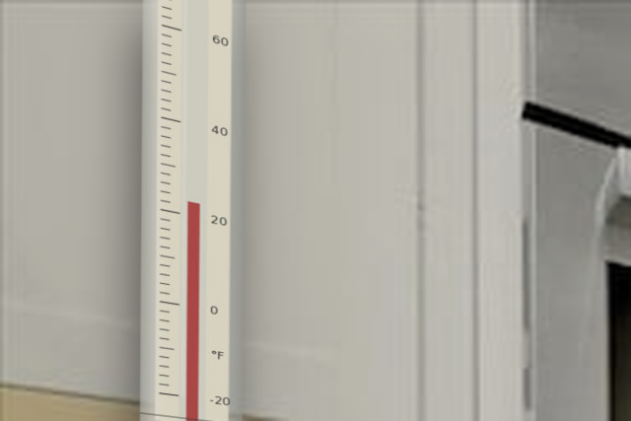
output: 23 °F
